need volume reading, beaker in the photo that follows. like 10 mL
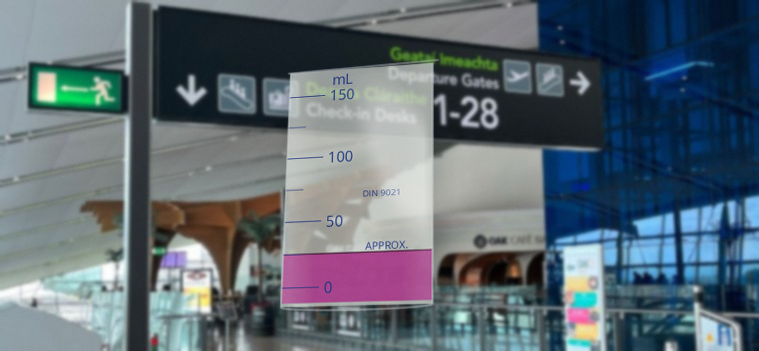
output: 25 mL
